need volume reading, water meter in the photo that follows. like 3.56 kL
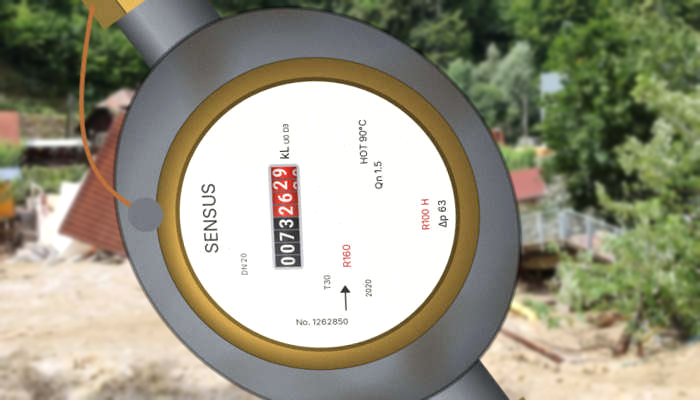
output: 73.2629 kL
